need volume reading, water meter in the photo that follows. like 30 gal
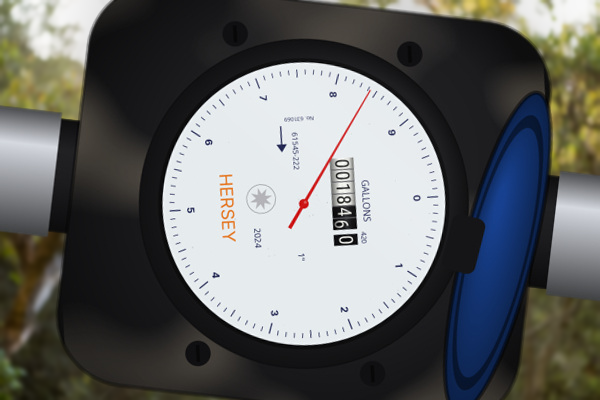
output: 18458.4 gal
